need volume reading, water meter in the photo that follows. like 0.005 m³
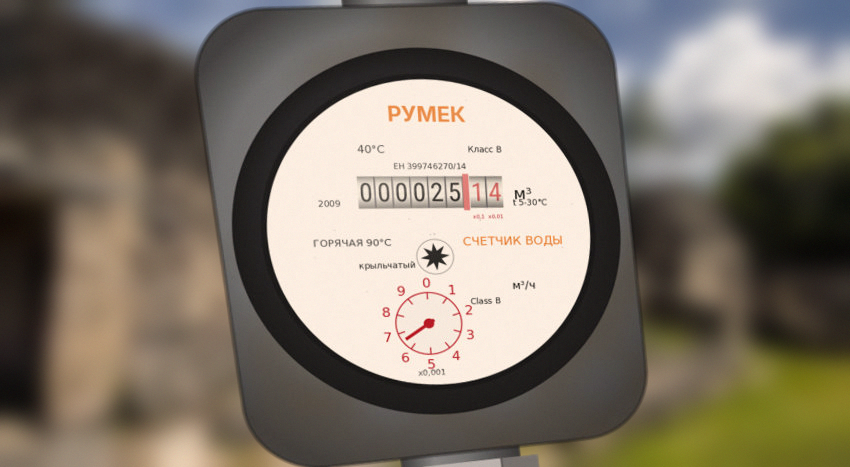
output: 25.146 m³
